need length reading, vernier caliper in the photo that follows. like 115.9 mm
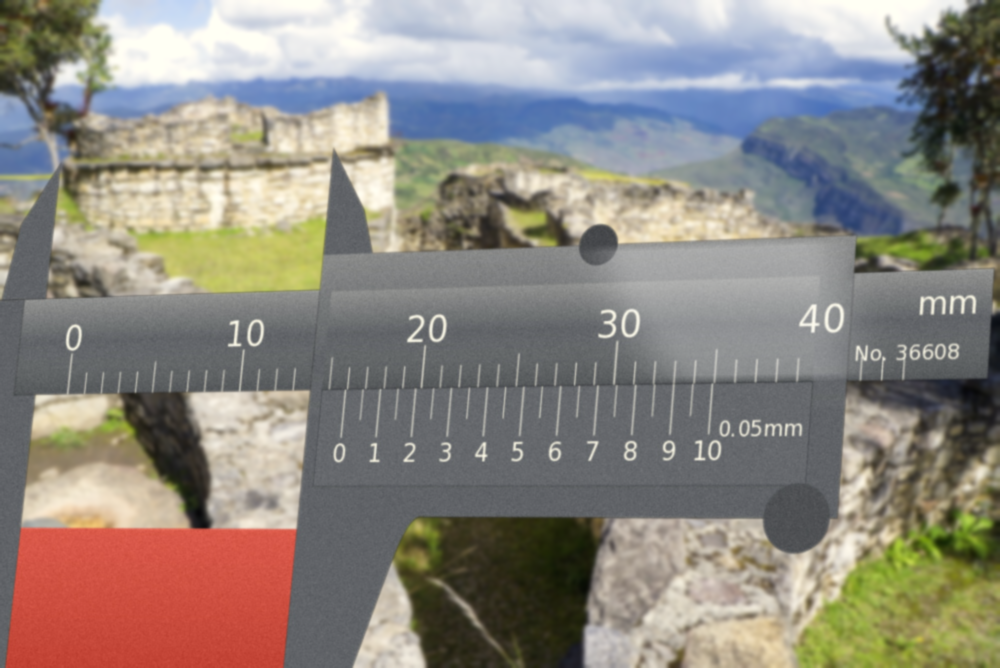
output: 15.9 mm
